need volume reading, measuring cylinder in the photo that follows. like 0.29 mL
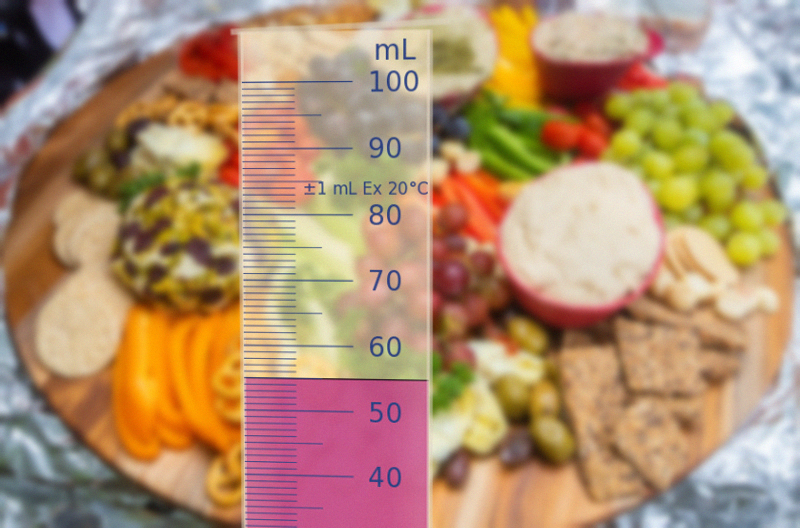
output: 55 mL
